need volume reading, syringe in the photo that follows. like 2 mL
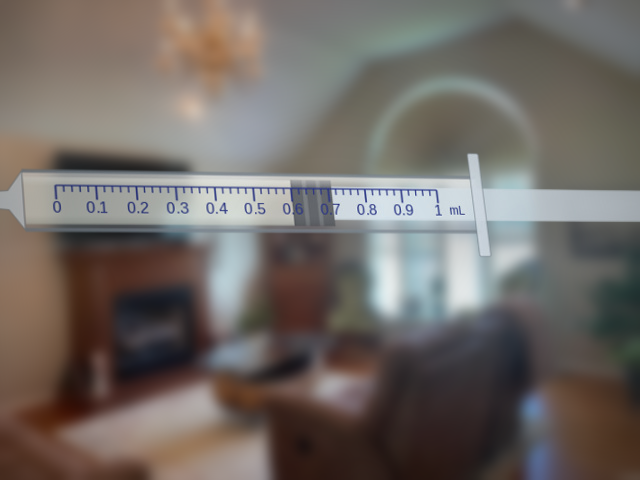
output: 0.6 mL
